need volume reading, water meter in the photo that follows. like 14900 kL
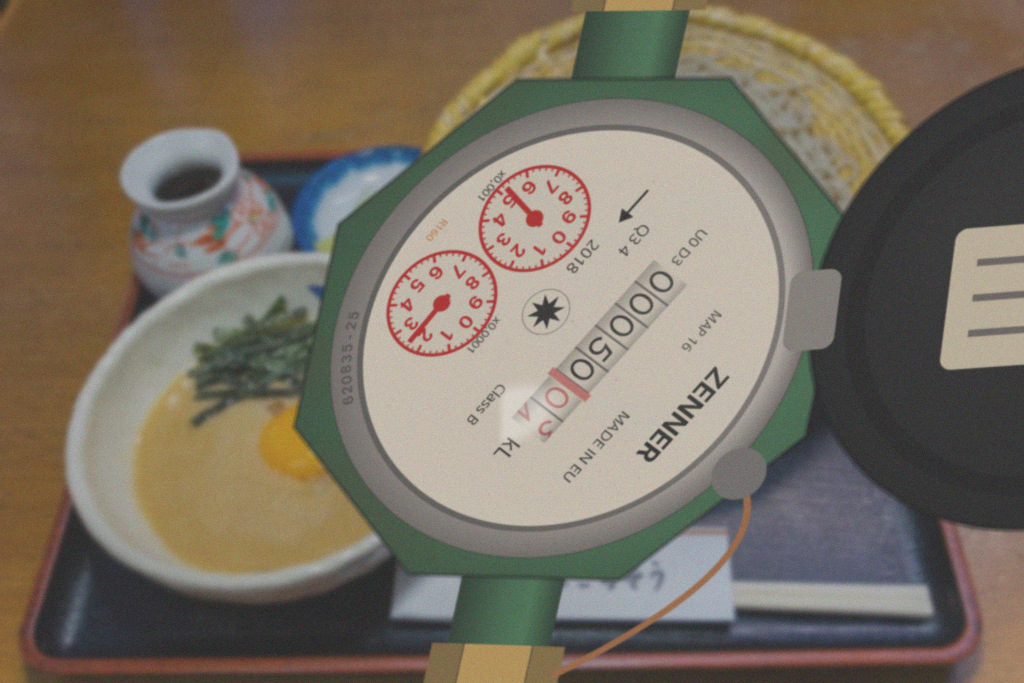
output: 50.0352 kL
